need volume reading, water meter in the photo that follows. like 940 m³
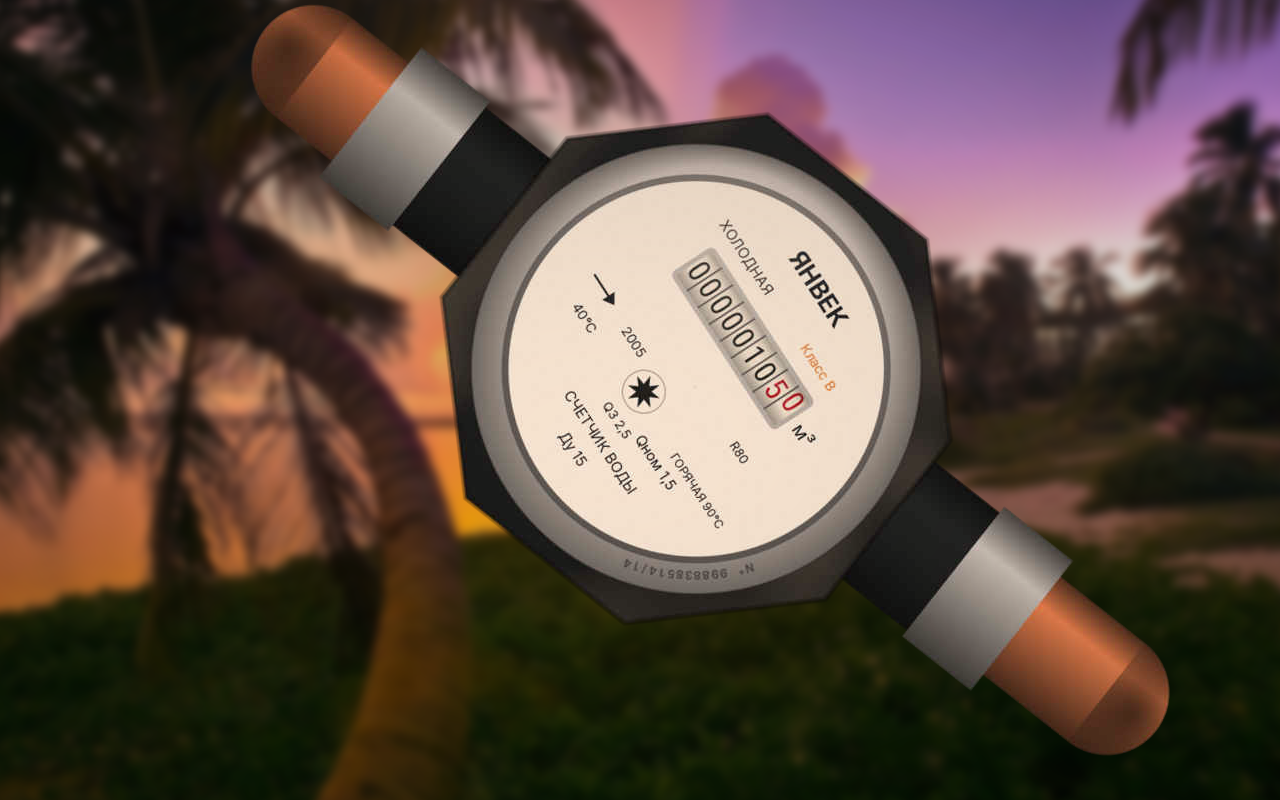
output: 10.50 m³
